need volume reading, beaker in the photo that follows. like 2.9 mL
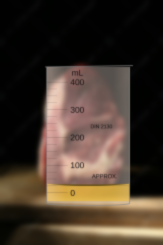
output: 25 mL
